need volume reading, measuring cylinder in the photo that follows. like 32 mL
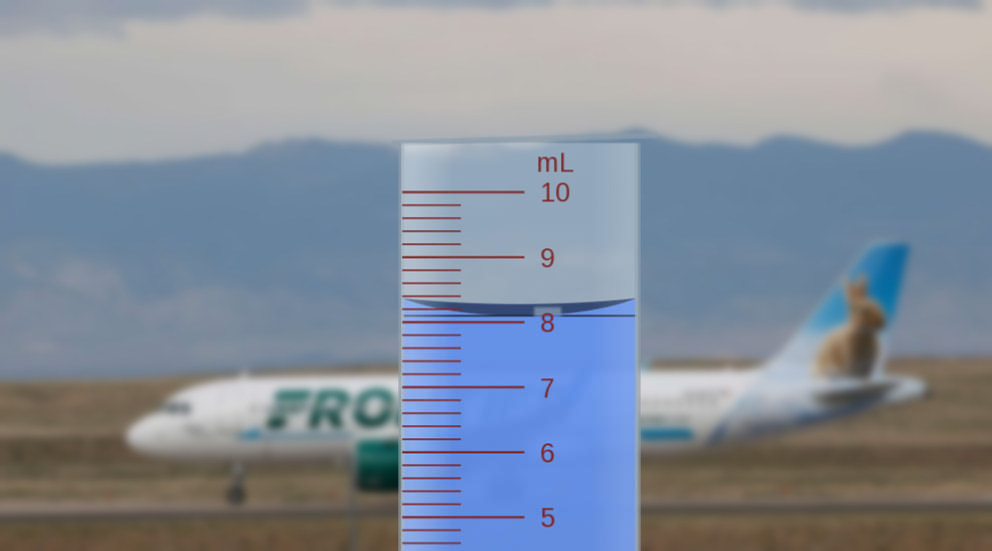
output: 8.1 mL
